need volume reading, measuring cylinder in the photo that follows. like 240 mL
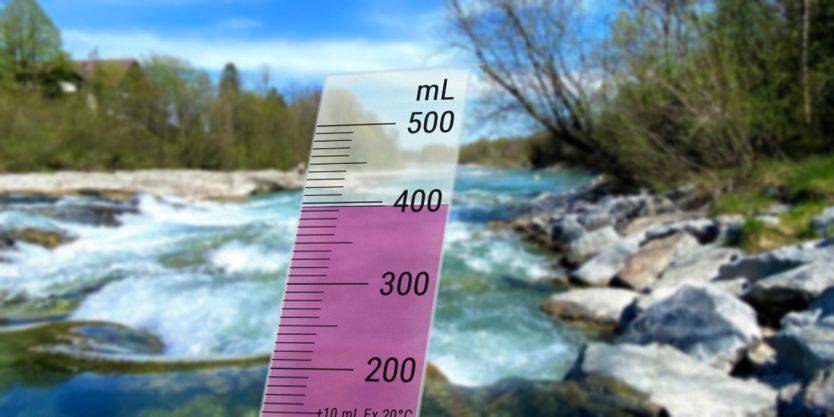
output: 395 mL
